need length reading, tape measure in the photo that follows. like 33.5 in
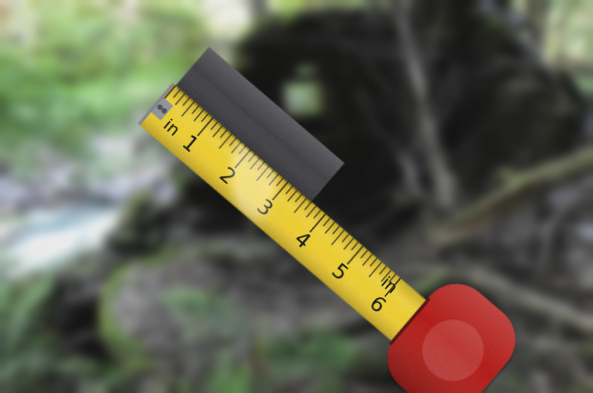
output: 3.625 in
